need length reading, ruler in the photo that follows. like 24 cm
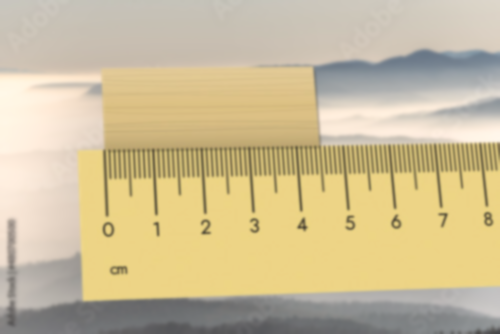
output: 4.5 cm
